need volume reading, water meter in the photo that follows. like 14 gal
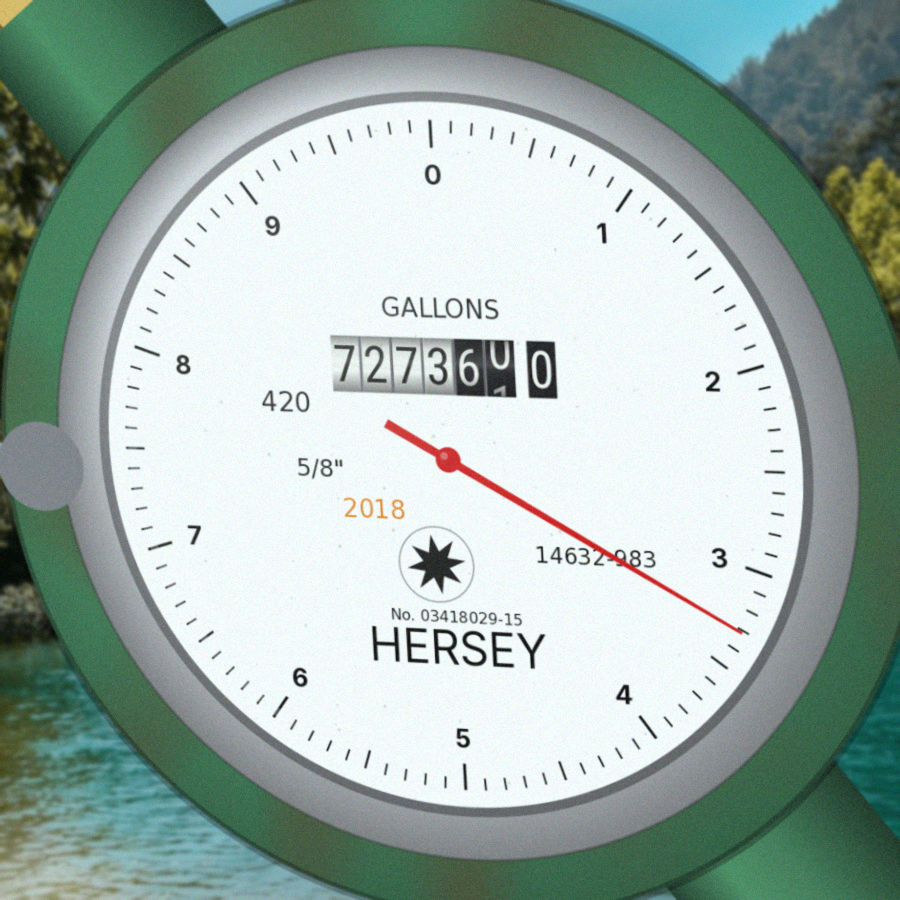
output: 7273603.3 gal
